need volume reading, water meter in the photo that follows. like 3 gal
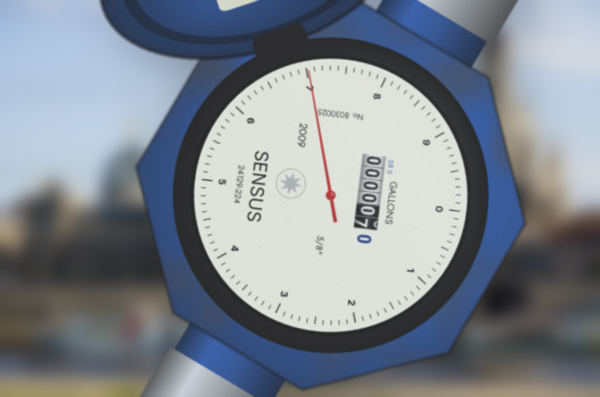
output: 67.0 gal
